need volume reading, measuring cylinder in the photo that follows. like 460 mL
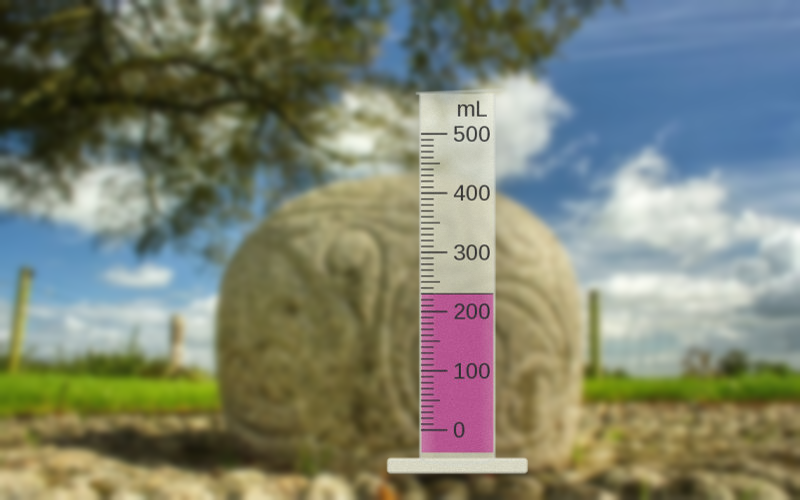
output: 230 mL
